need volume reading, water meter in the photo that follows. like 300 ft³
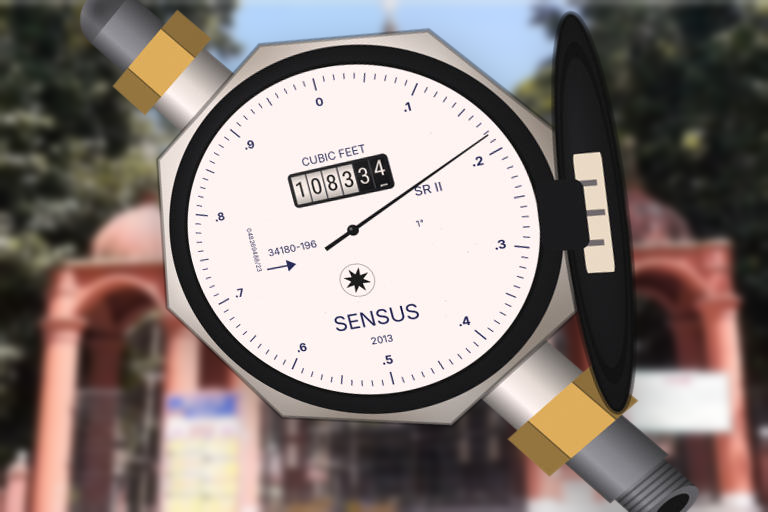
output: 108334.18 ft³
